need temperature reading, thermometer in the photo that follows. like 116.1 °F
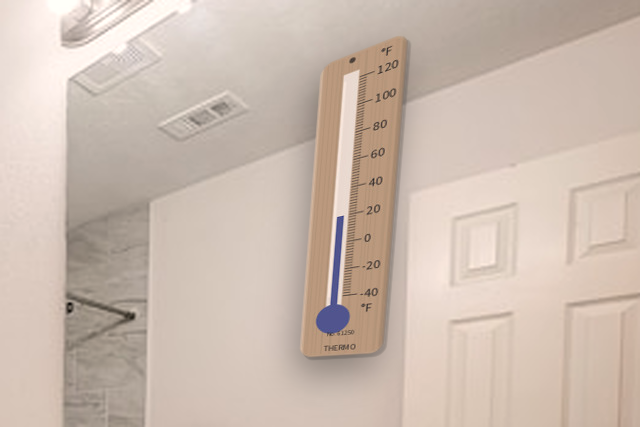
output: 20 °F
